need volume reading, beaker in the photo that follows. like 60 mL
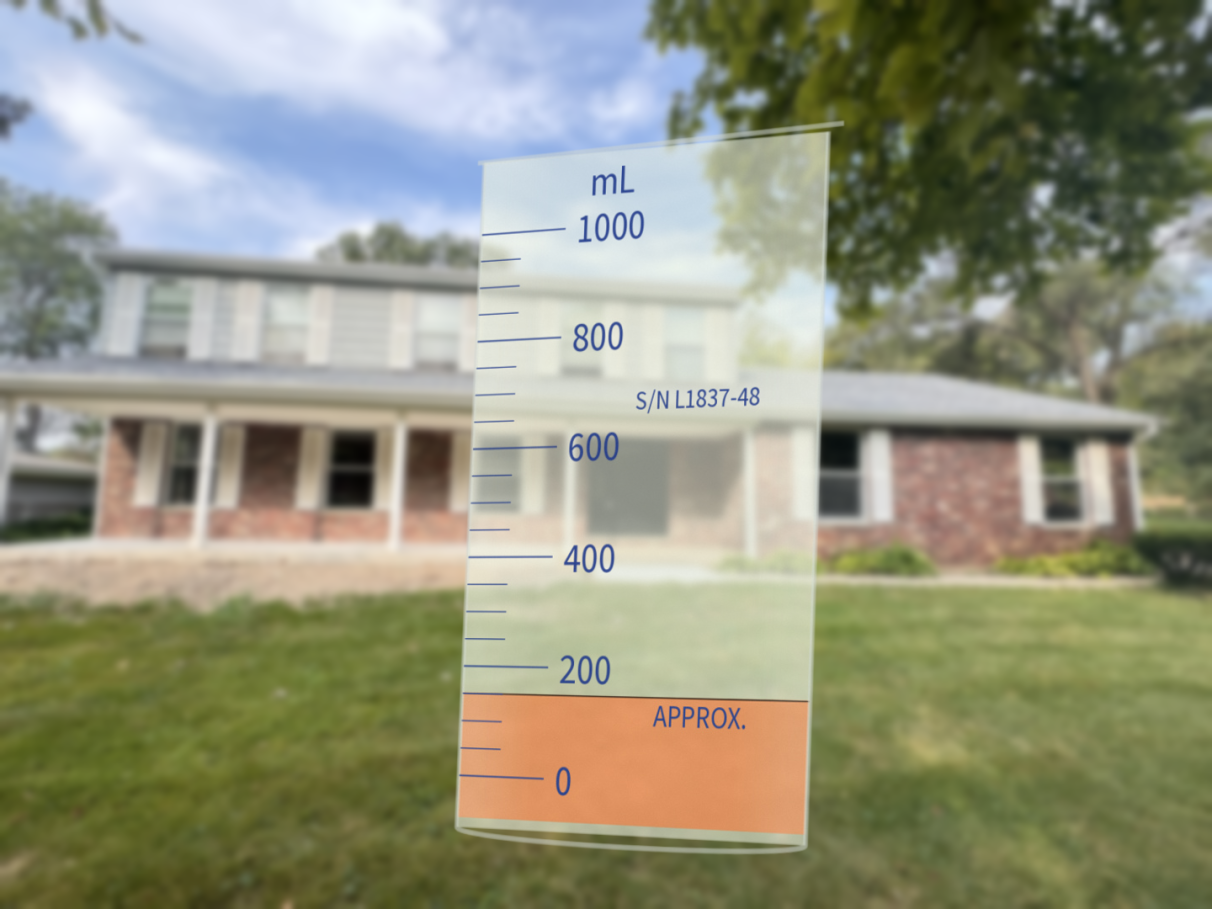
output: 150 mL
